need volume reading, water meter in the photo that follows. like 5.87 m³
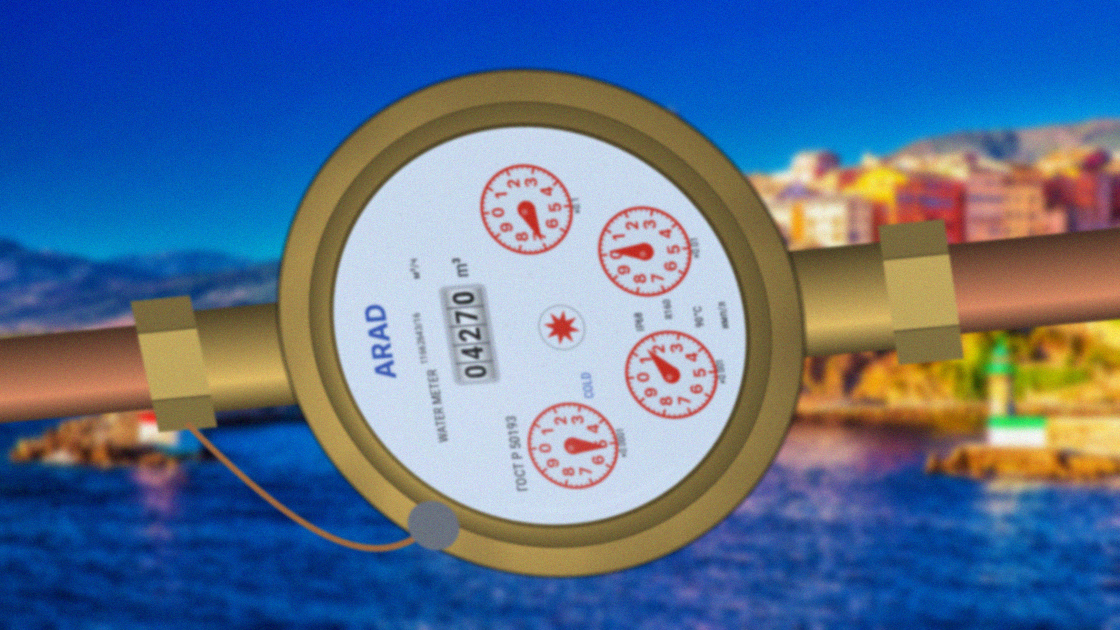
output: 4270.7015 m³
